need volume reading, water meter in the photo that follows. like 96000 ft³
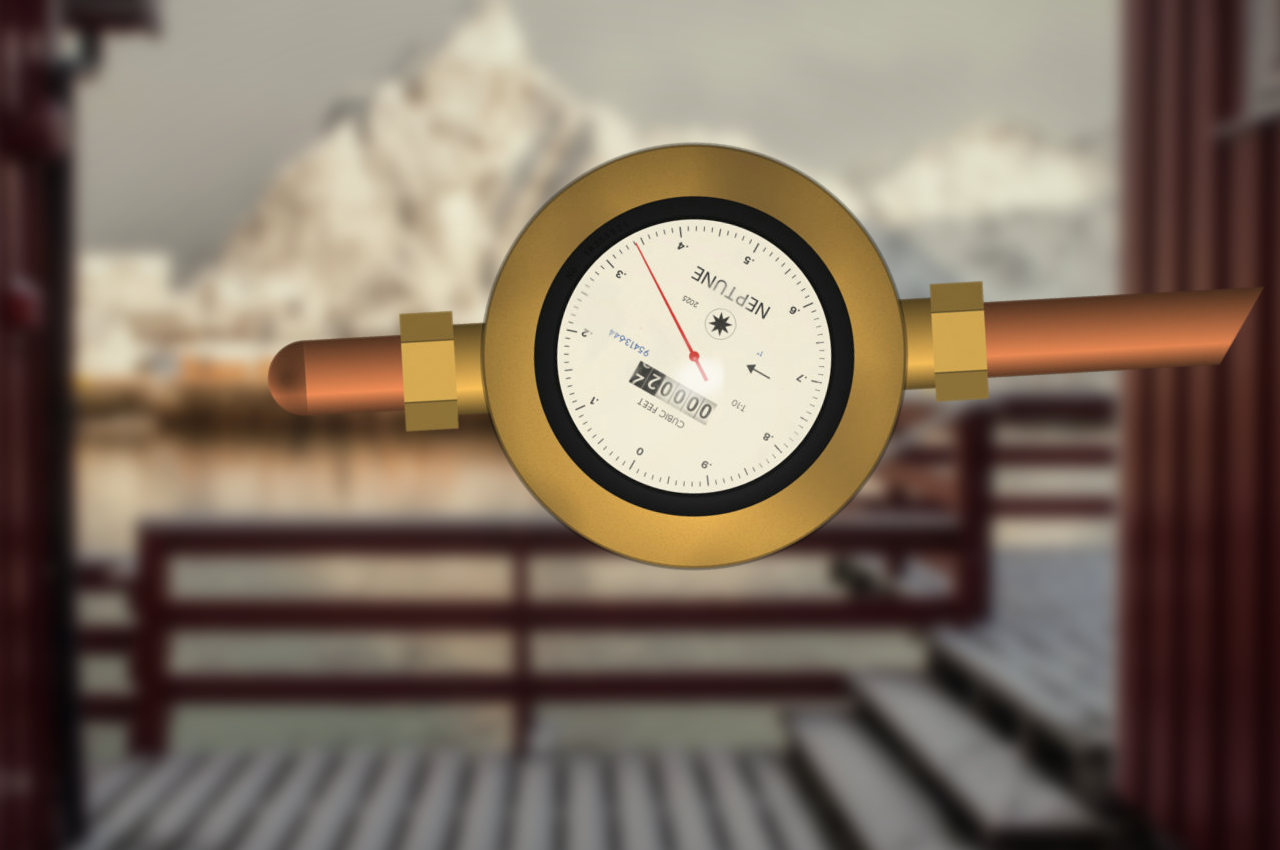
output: 22.34 ft³
